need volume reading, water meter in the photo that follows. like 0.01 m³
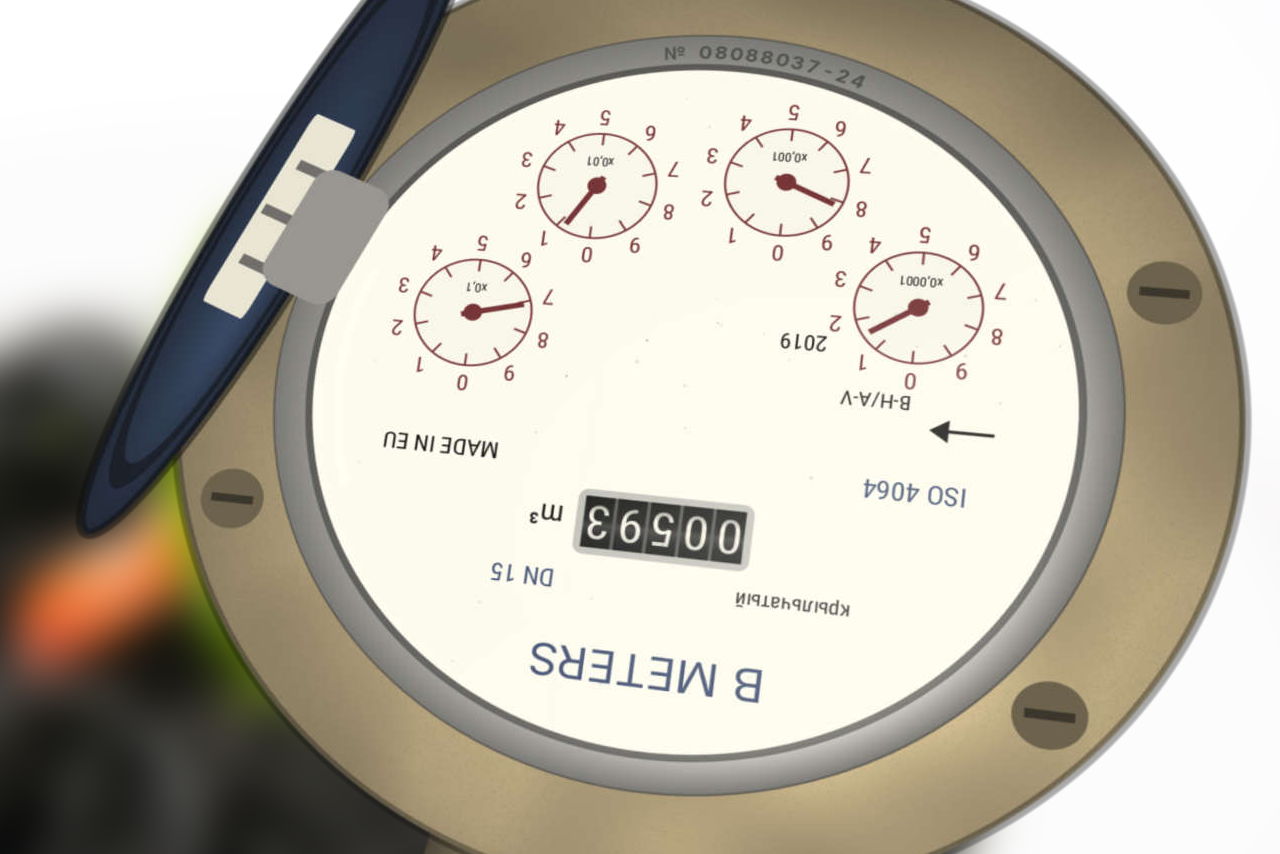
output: 593.7081 m³
